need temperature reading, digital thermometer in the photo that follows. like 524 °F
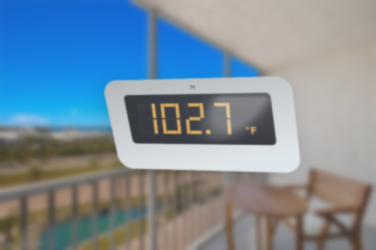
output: 102.7 °F
